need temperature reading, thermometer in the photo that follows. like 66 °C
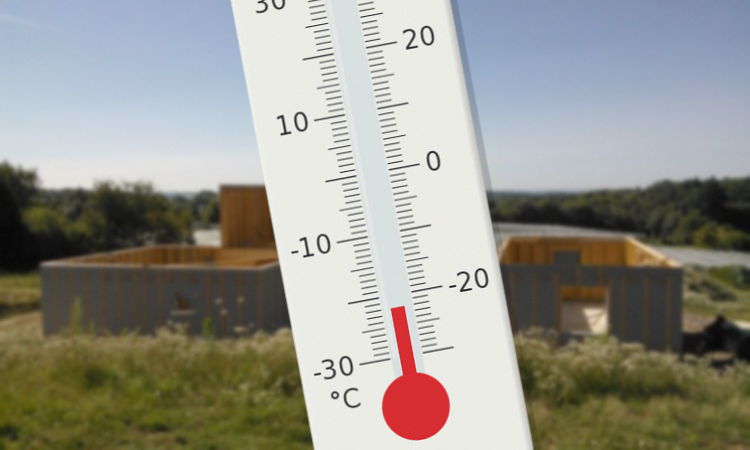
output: -22 °C
